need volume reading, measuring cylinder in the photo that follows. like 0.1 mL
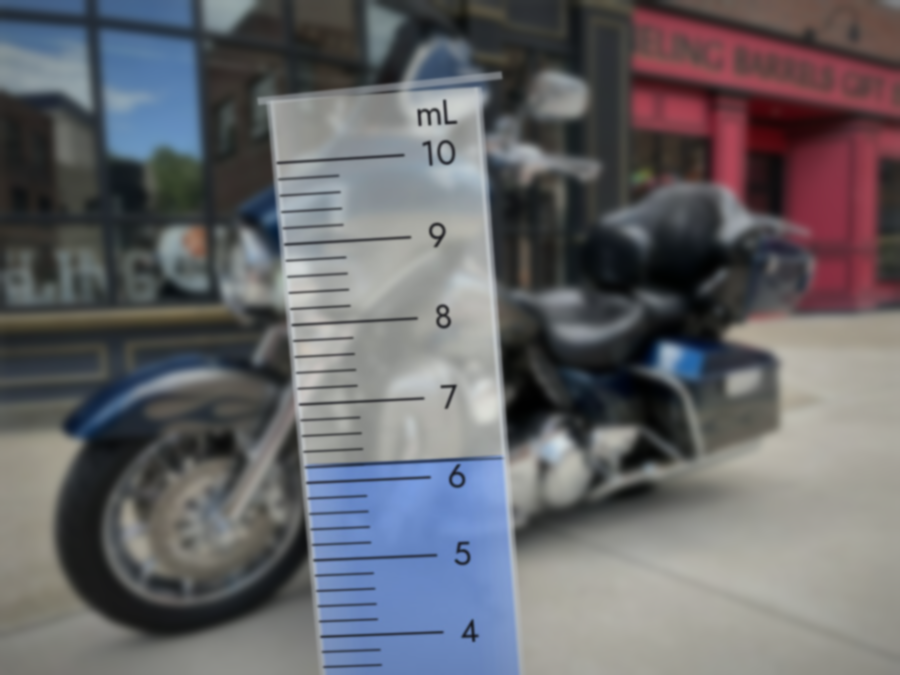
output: 6.2 mL
